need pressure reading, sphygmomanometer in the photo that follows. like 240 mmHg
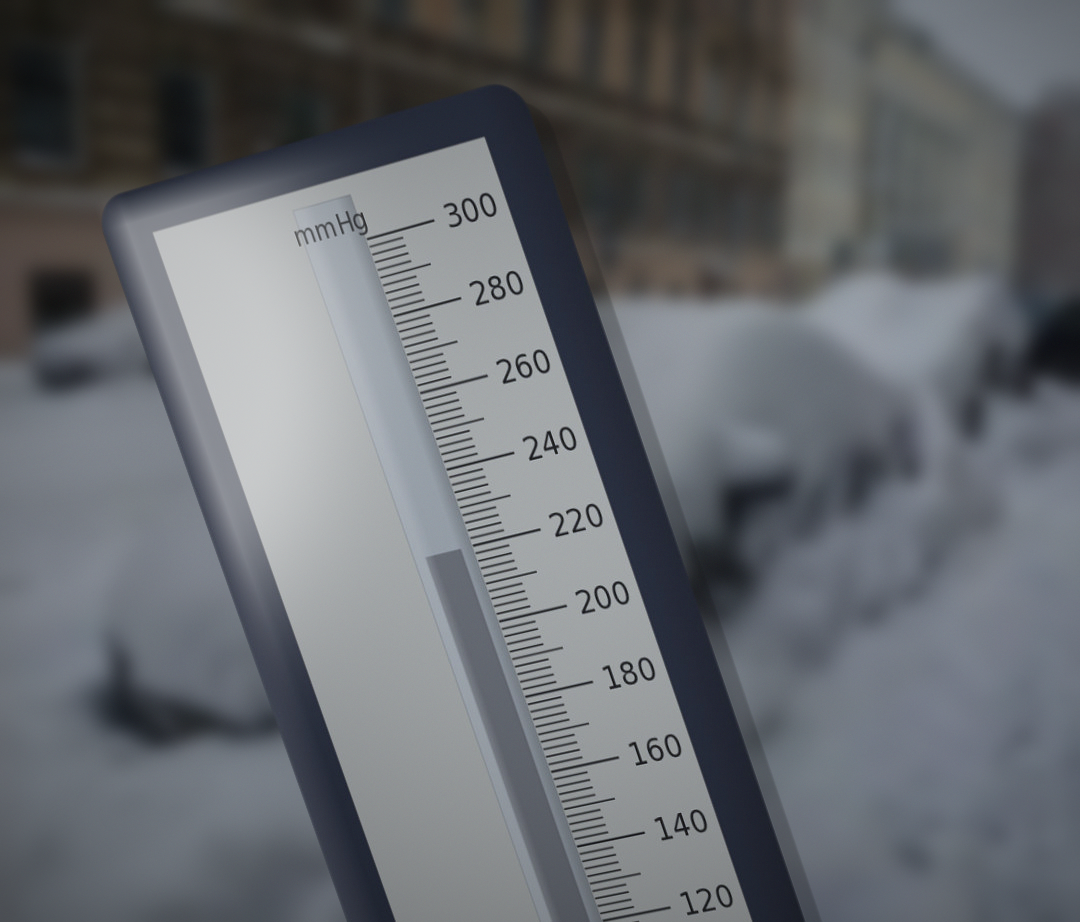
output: 220 mmHg
